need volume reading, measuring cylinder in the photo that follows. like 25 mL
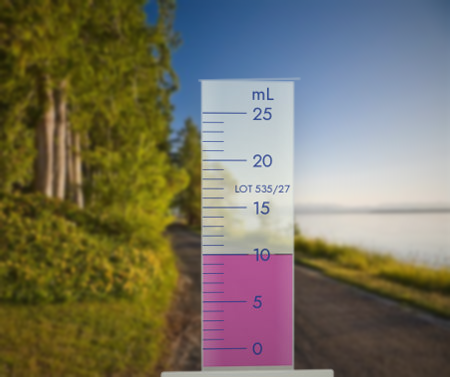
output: 10 mL
